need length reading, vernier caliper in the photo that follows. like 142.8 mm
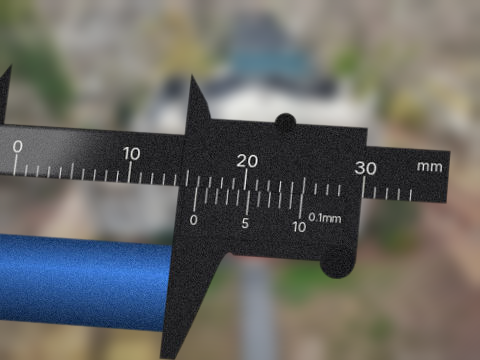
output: 15.9 mm
